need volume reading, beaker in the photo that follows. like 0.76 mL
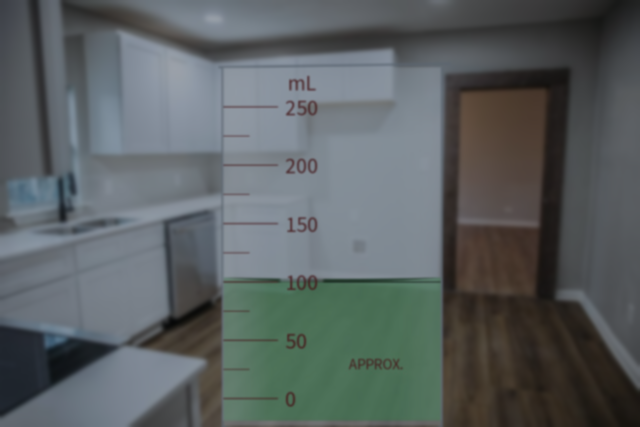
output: 100 mL
